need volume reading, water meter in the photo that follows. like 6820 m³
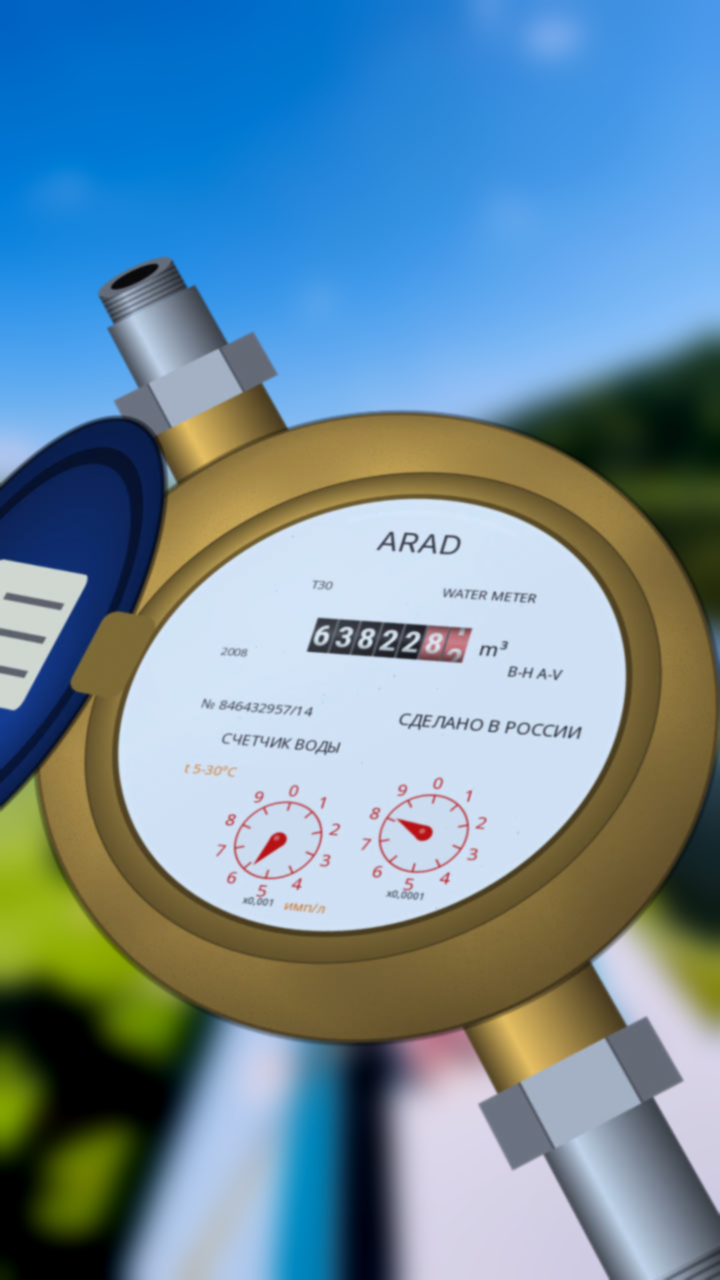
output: 63822.8158 m³
